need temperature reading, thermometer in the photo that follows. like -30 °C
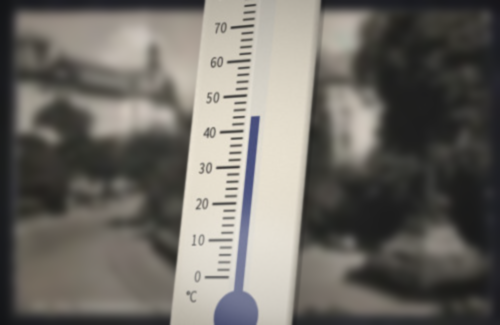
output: 44 °C
